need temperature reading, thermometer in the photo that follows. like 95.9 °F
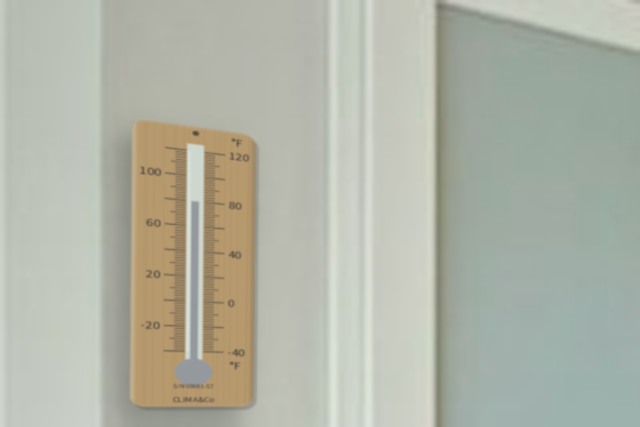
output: 80 °F
